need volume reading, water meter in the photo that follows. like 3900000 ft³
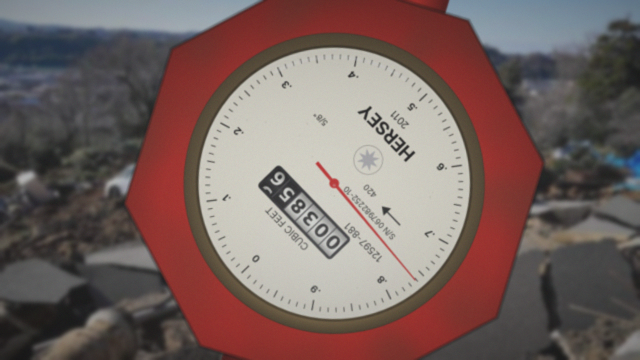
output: 3855.76 ft³
